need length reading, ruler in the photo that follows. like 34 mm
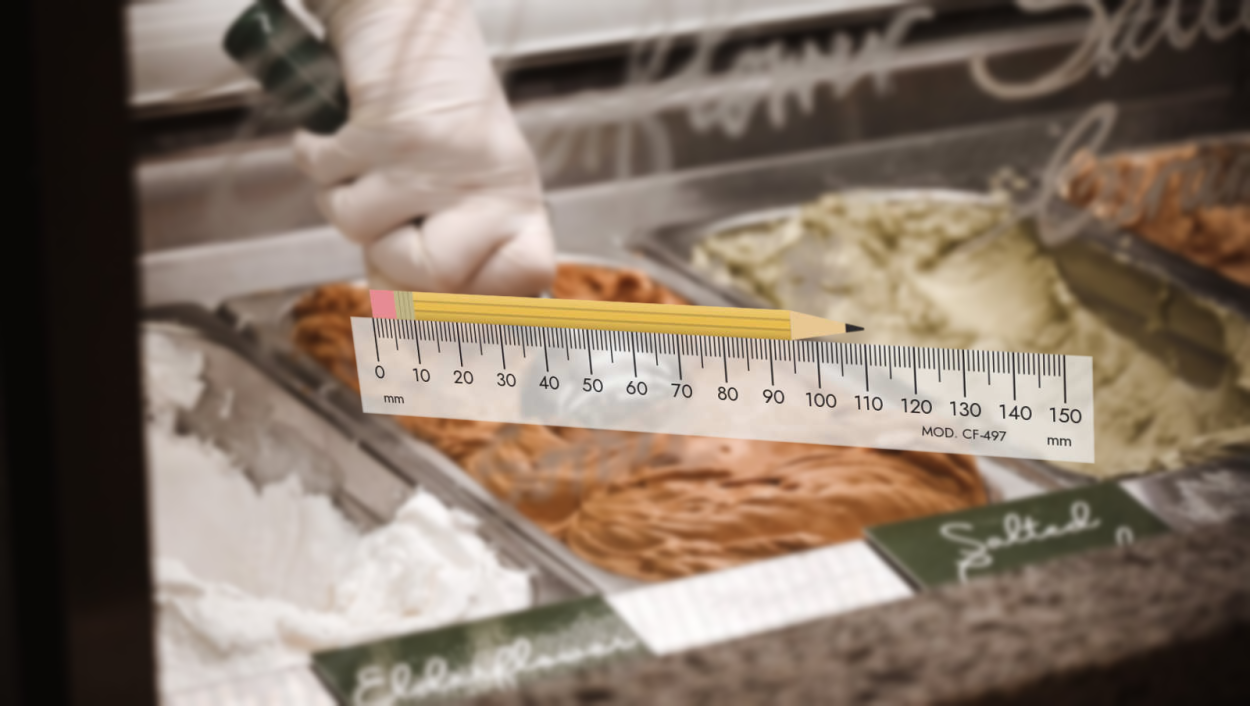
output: 110 mm
